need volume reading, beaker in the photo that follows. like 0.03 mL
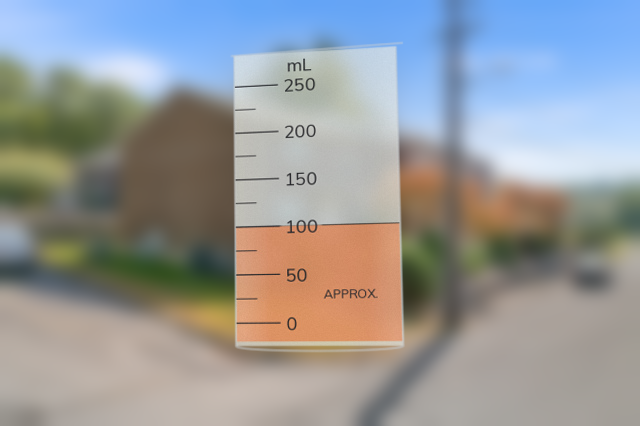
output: 100 mL
